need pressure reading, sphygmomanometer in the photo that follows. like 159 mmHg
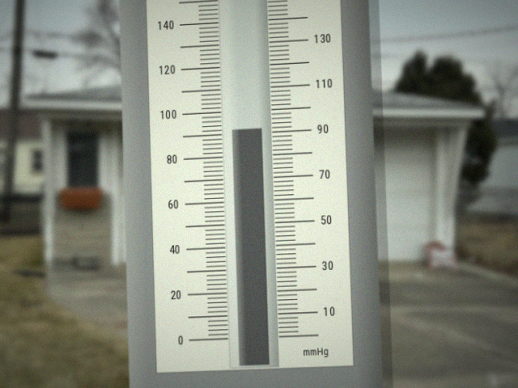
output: 92 mmHg
